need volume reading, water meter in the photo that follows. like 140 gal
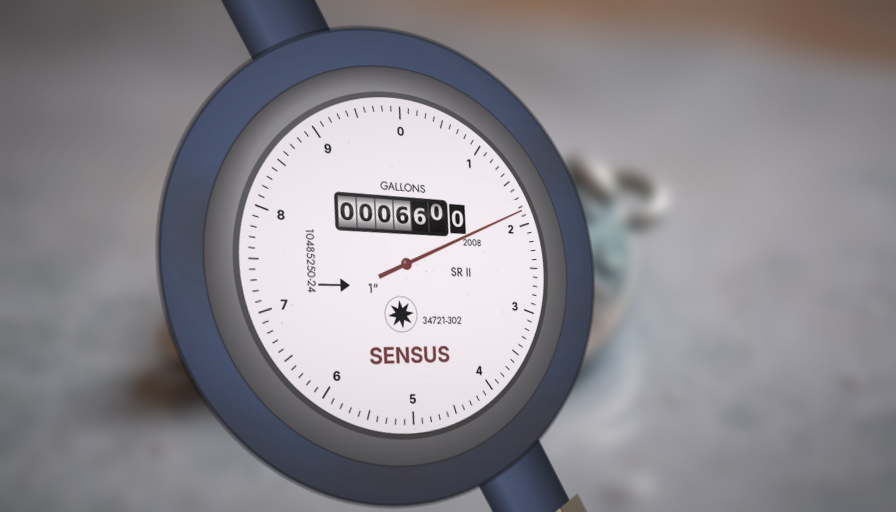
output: 6601.8 gal
